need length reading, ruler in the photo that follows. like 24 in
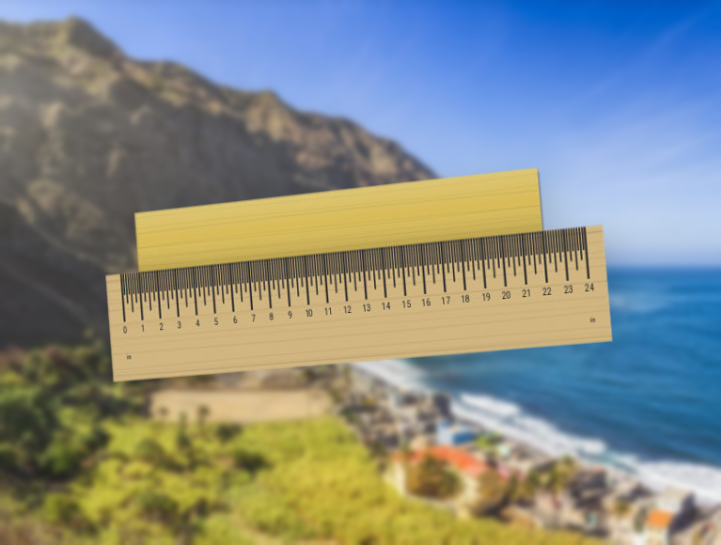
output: 21 in
